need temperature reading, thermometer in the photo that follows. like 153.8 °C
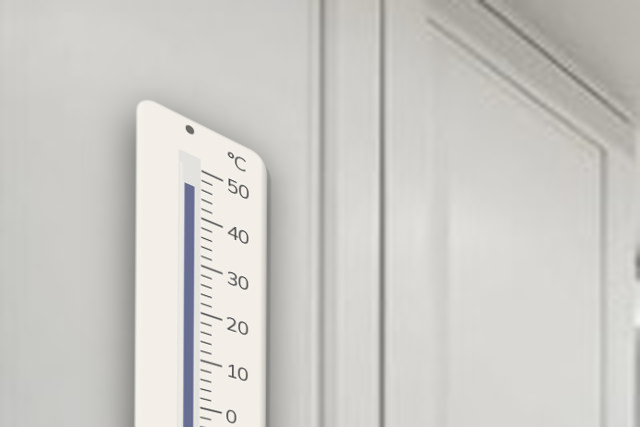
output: 46 °C
